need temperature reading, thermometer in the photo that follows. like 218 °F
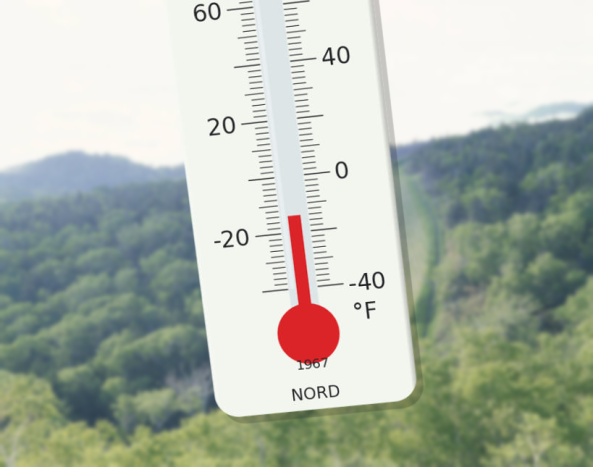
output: -14 °F
